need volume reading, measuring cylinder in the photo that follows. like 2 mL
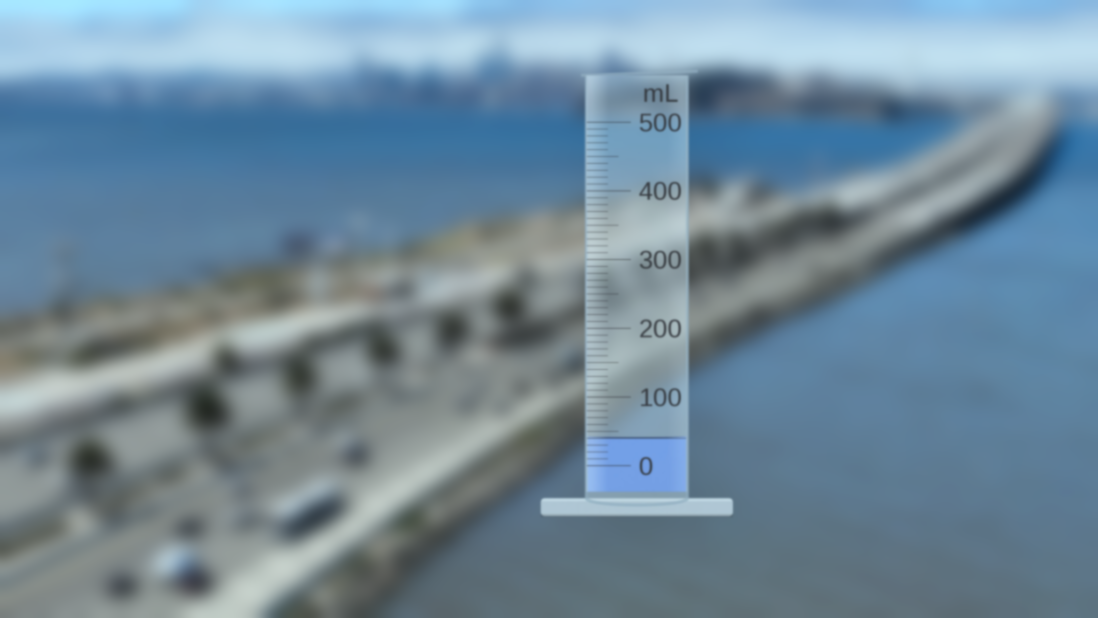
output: 40 mL
